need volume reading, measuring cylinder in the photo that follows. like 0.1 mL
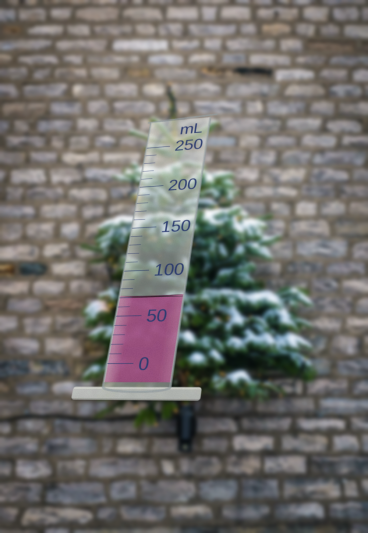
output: 70 mL
